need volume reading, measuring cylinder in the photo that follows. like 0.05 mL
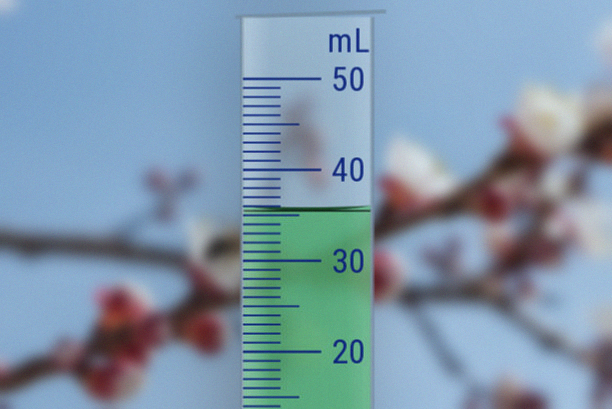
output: 35.5 mL
